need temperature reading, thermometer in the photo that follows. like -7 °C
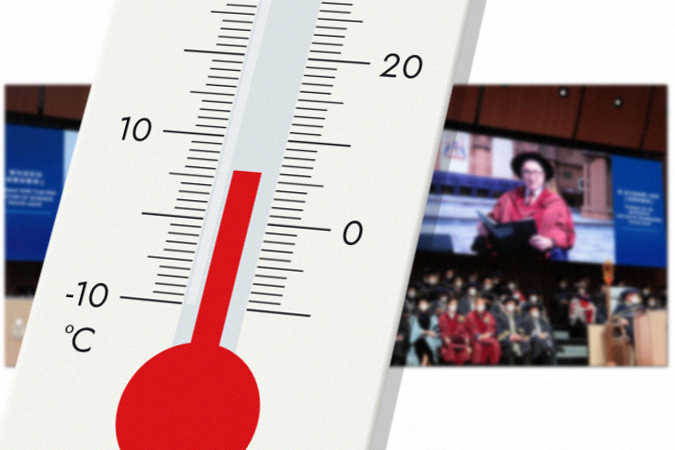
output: 6 °C
